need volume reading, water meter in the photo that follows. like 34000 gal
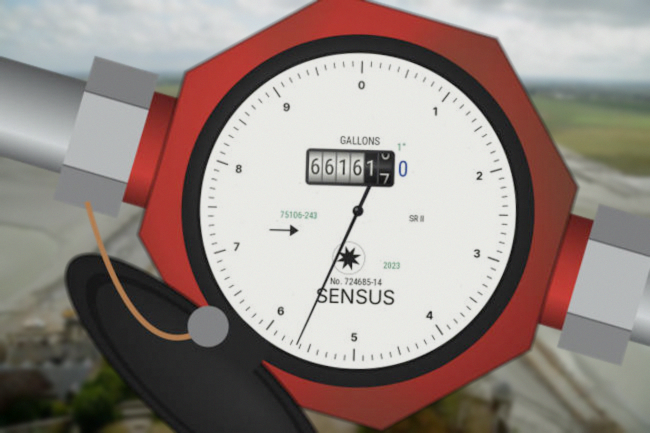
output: 6616165.6 gal
